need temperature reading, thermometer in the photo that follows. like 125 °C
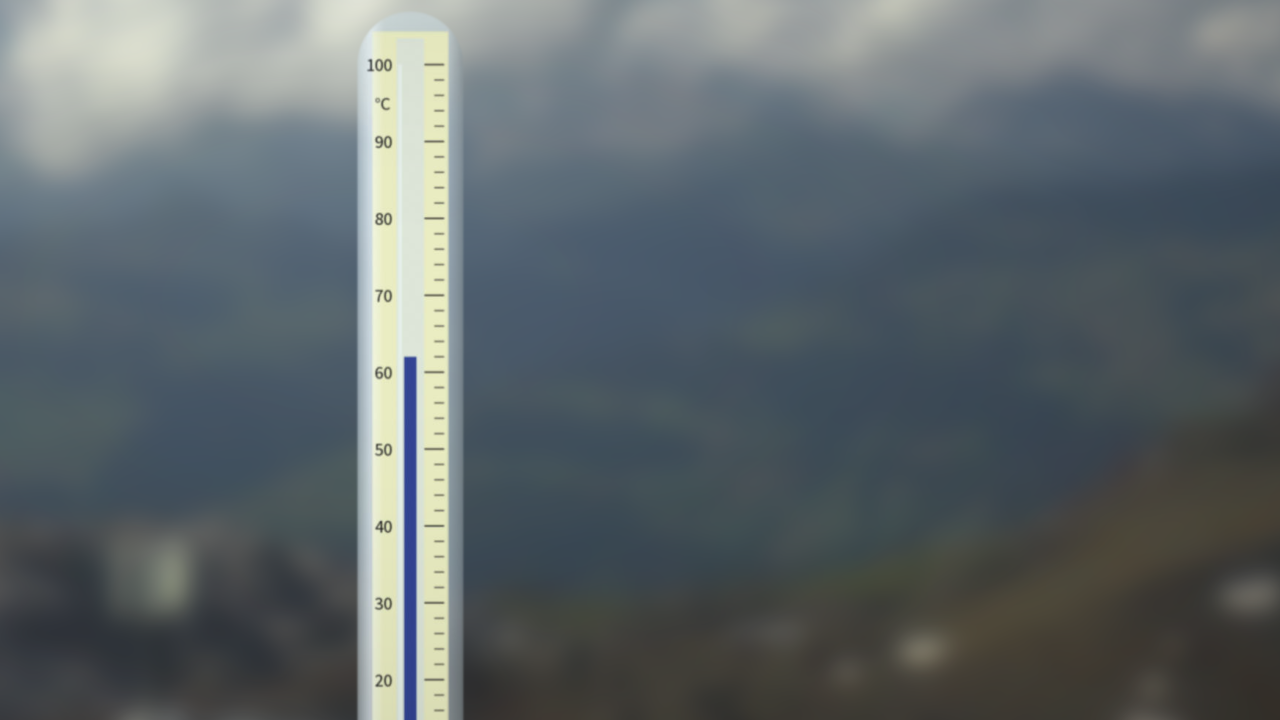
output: 62 °C
